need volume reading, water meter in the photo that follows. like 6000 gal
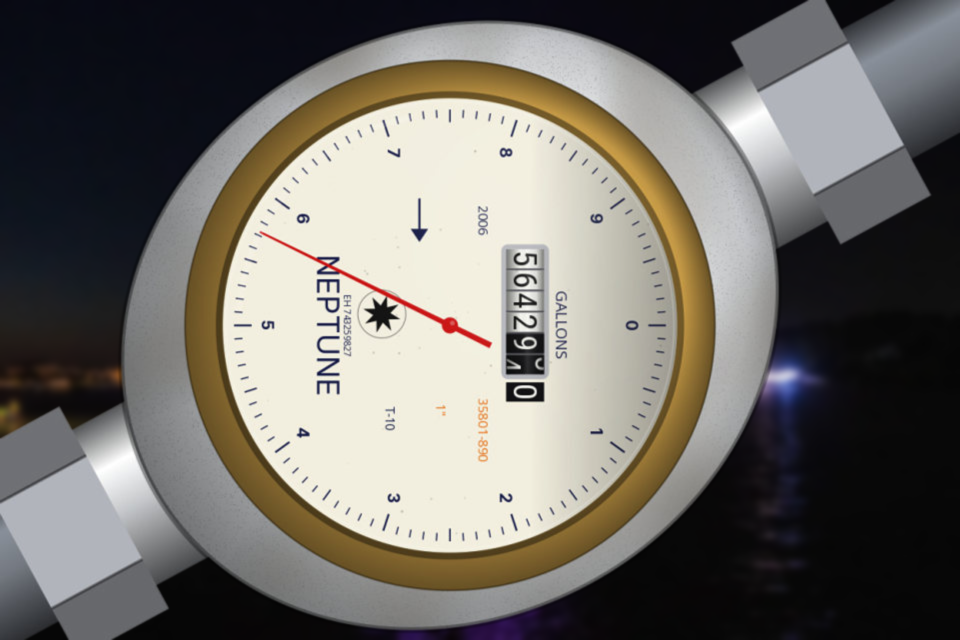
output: 5642935.7 gal
